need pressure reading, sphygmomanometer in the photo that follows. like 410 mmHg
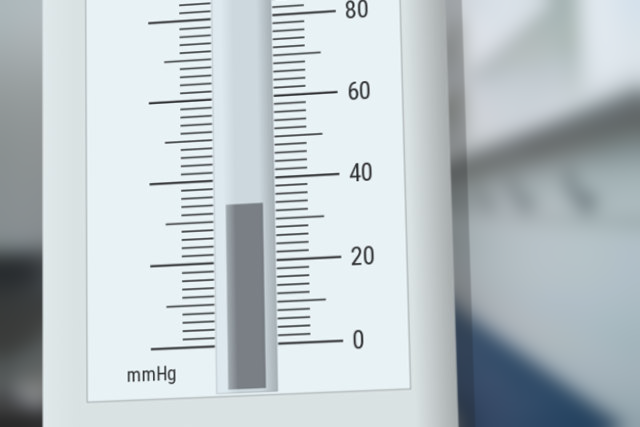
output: 34 mmHg
